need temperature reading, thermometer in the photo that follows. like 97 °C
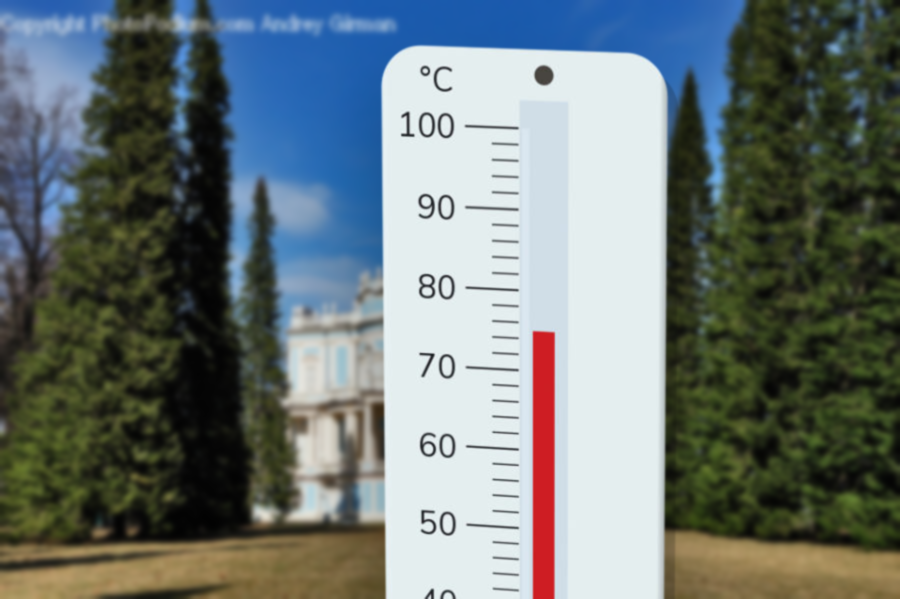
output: 75 °C
